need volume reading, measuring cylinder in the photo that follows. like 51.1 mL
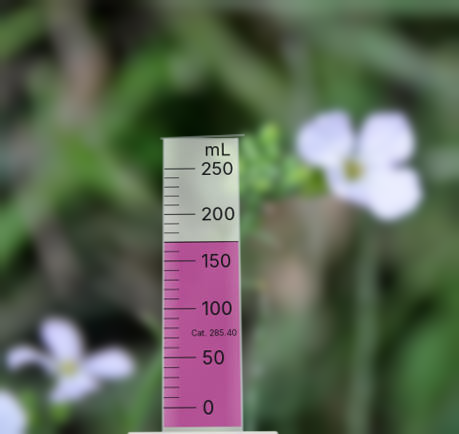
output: 170 mL
